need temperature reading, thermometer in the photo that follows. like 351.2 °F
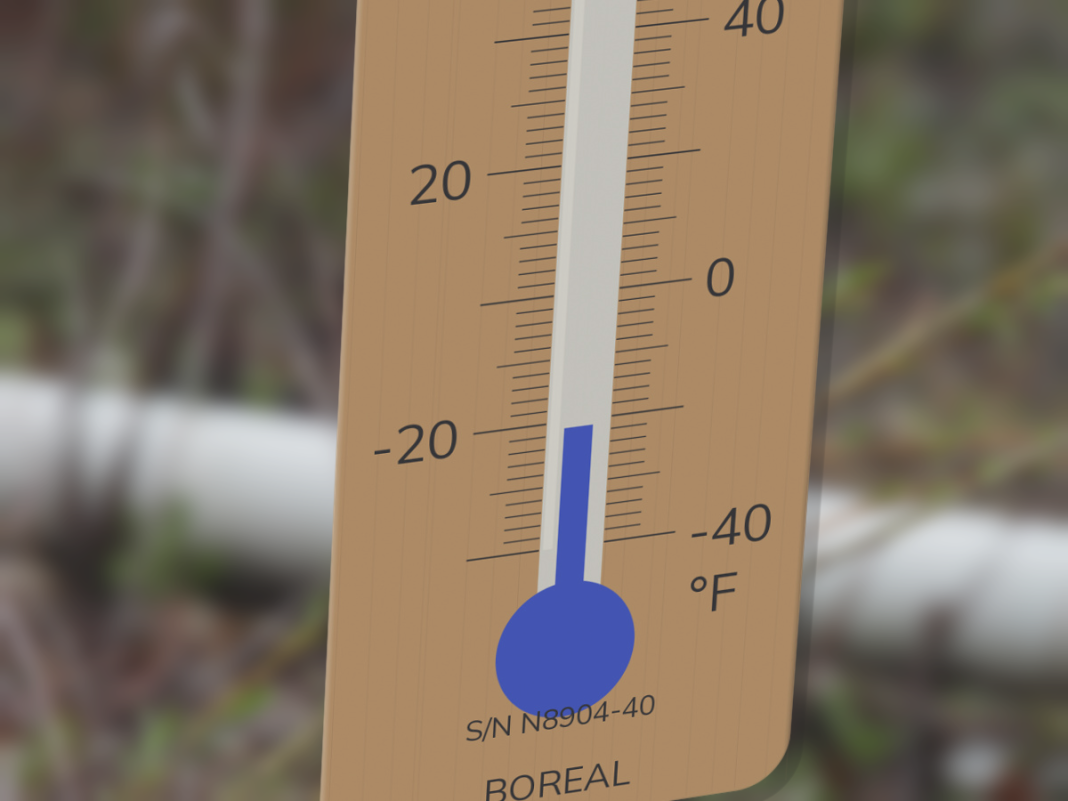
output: -21 °F
